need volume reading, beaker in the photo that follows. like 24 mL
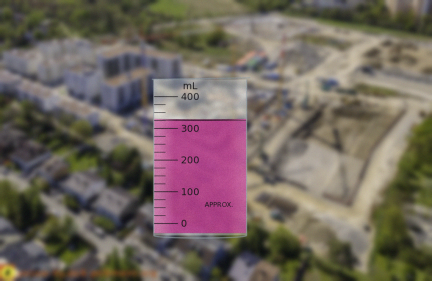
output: 325 mL
